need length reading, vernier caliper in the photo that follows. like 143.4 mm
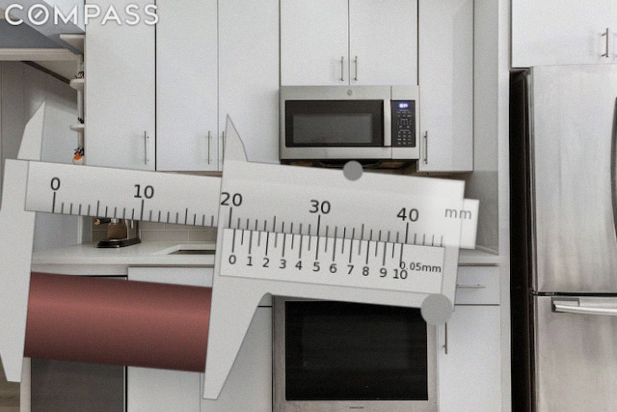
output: 20.6 mm
